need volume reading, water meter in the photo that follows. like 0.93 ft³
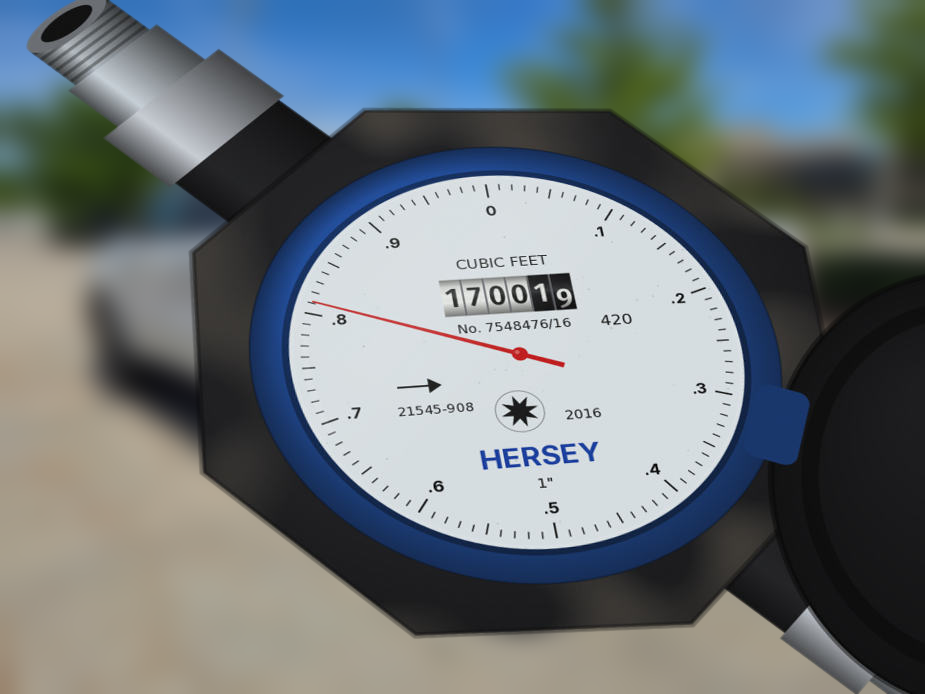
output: 170018.81 ft³
